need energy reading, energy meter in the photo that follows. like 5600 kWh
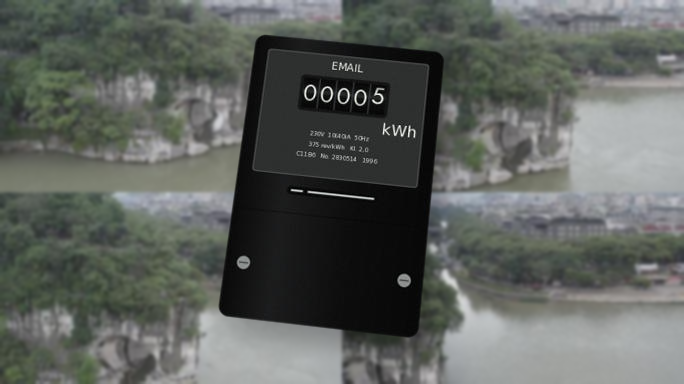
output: 5 kWh
